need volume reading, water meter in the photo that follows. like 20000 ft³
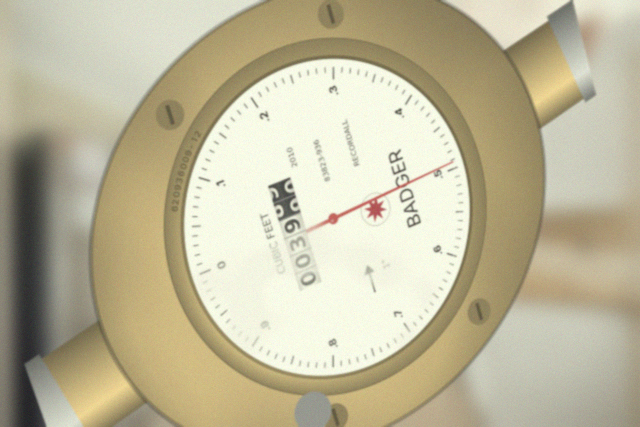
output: 3989.49 ft³
